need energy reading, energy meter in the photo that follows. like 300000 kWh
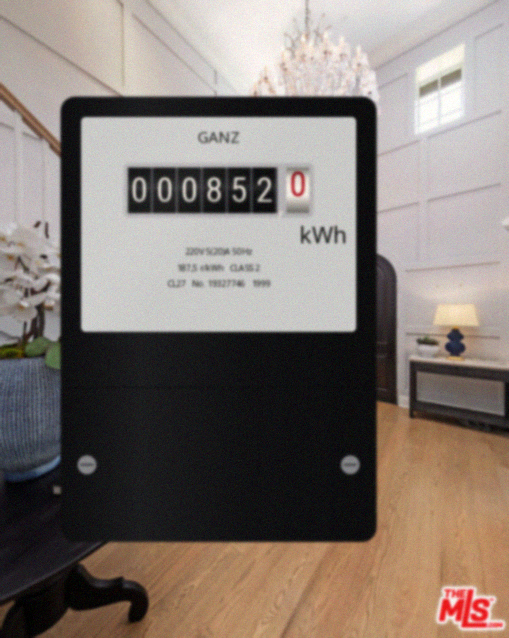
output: 852.0 kWh
